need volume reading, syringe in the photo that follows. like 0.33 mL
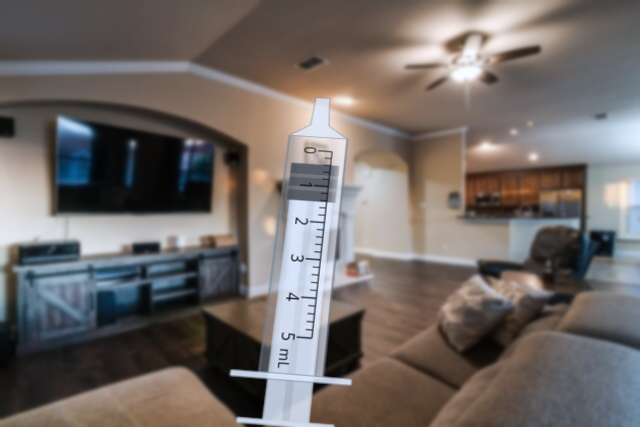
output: 0.4 mL
